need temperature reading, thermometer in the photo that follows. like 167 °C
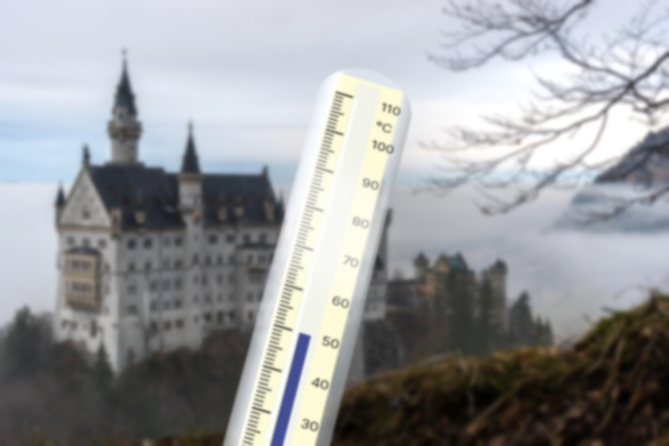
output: 50 °C
